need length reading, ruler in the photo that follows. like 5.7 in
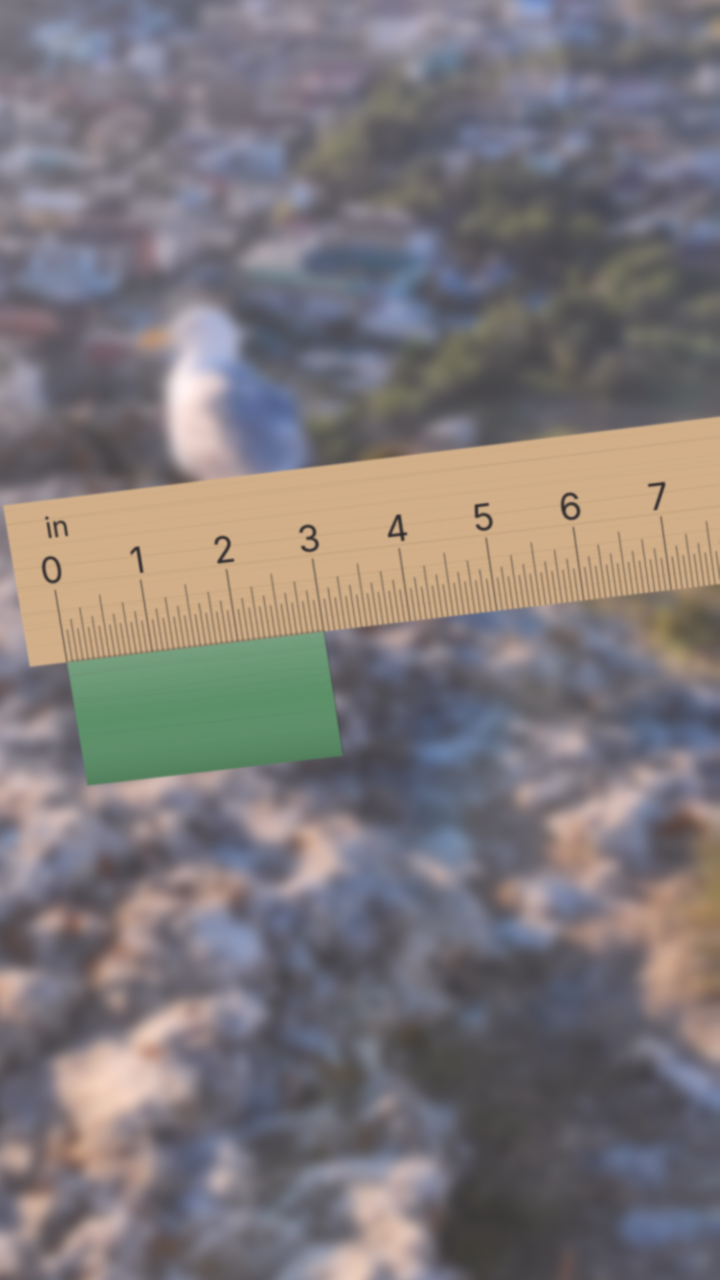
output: 3 in
